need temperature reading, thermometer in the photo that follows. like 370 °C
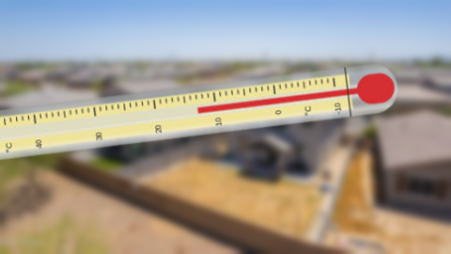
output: 13 °C
